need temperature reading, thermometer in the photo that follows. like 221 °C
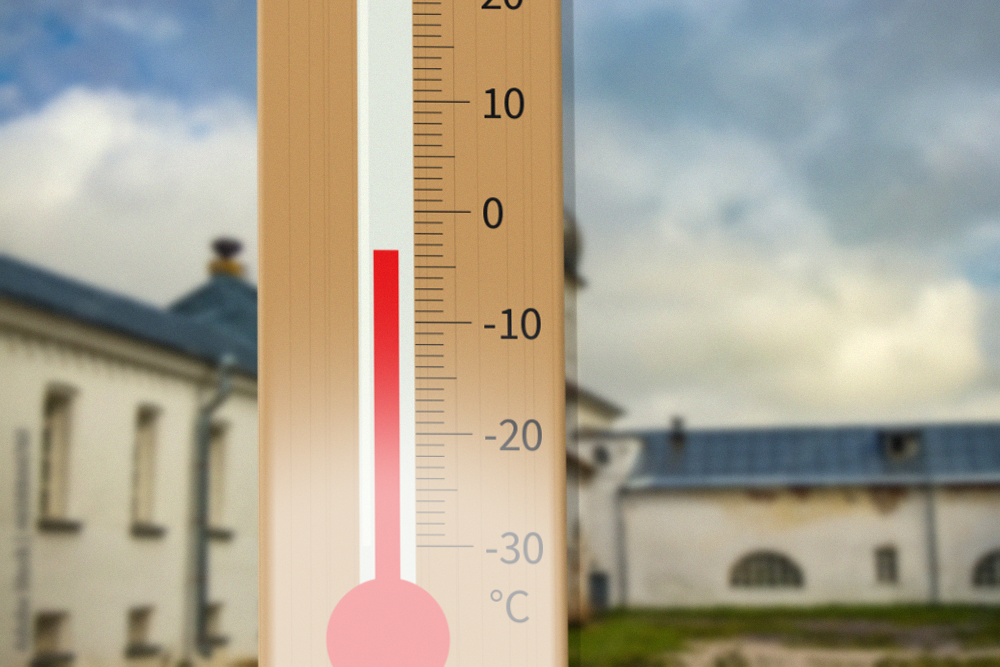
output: -3.5 °C
